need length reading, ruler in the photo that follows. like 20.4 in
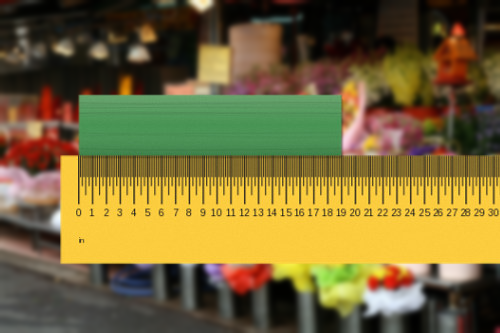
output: 19 in
